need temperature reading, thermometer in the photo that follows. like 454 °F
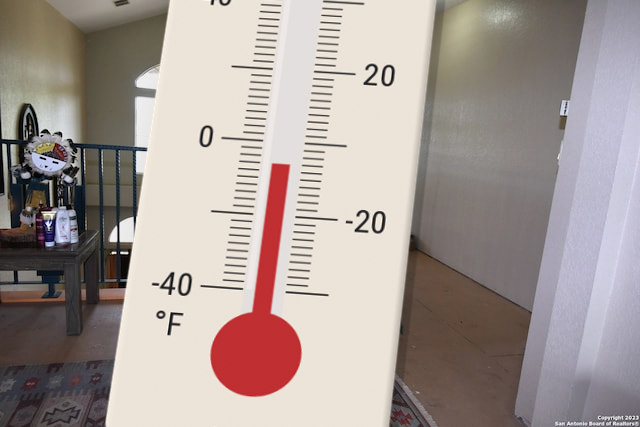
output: -6 °F
